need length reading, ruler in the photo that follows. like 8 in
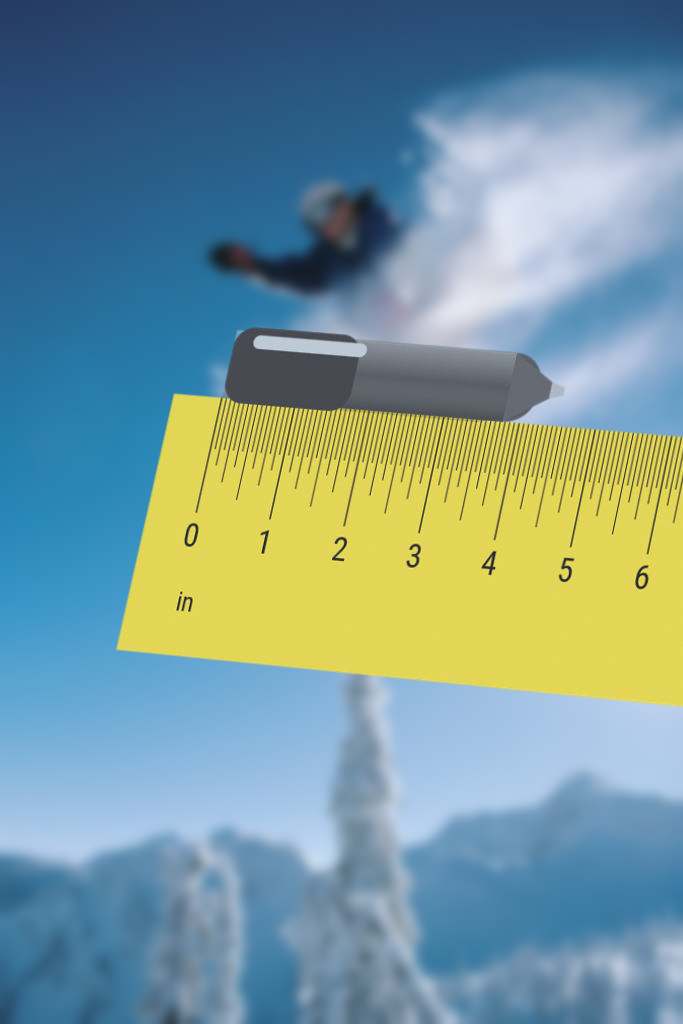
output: 4.5 in
